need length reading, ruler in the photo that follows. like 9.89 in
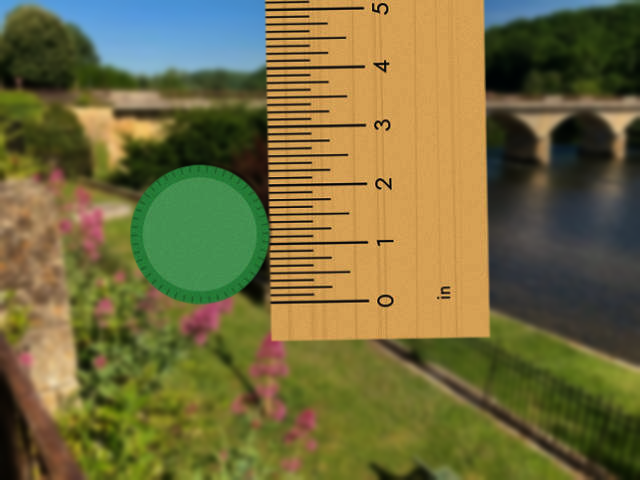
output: 2.375 in
